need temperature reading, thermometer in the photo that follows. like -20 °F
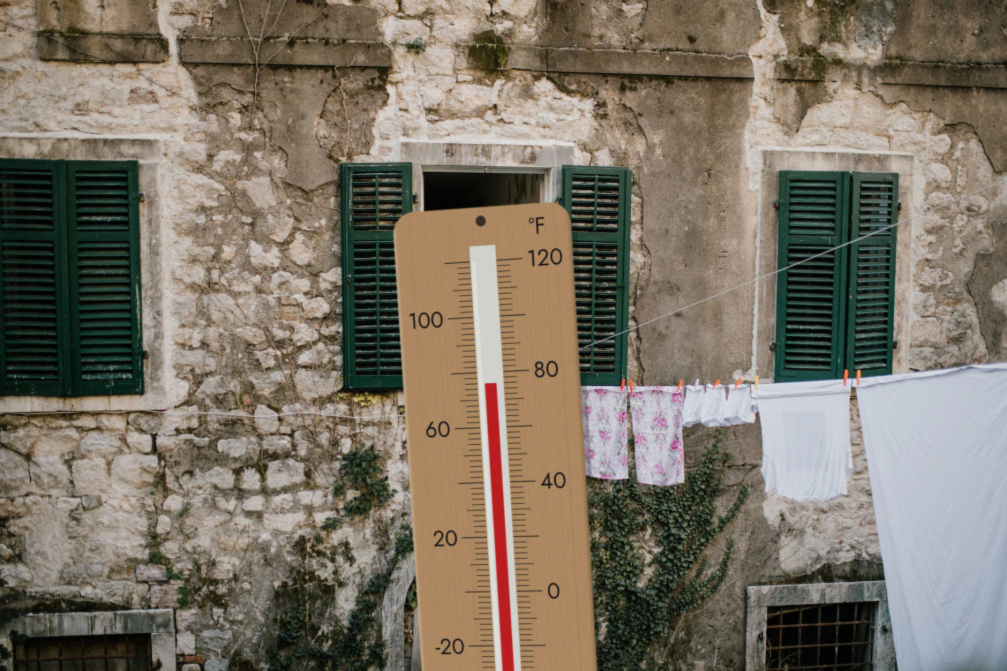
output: 76 °F
